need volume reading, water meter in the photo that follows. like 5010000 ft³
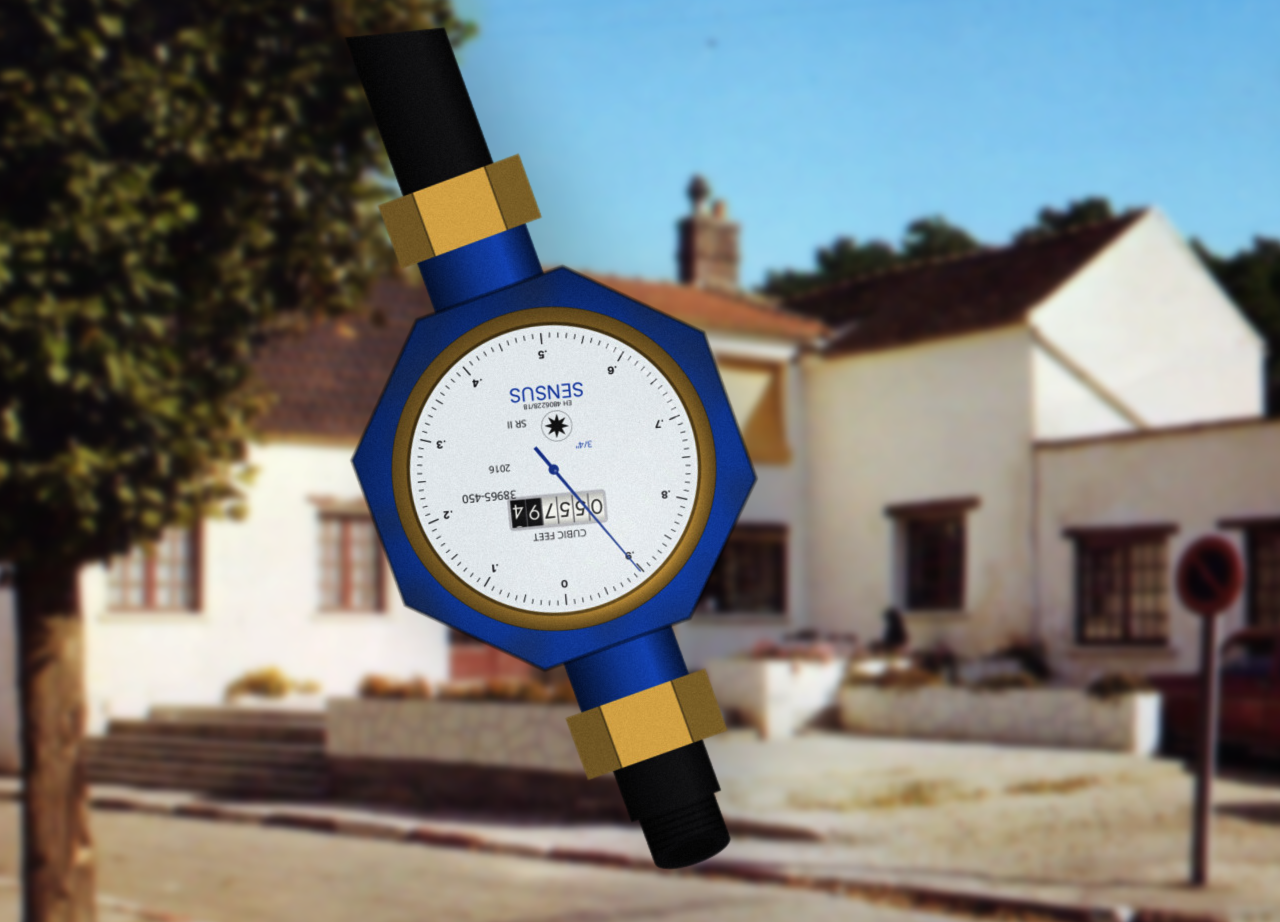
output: 55793.90 ft³
